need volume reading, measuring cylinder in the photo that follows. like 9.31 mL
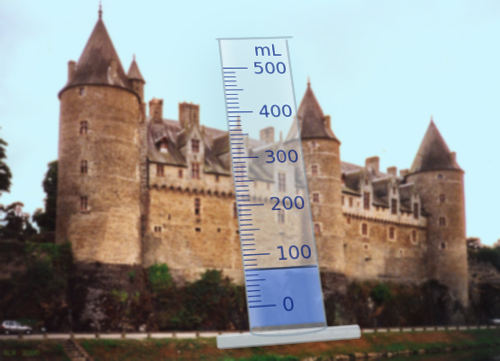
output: 70 mL
